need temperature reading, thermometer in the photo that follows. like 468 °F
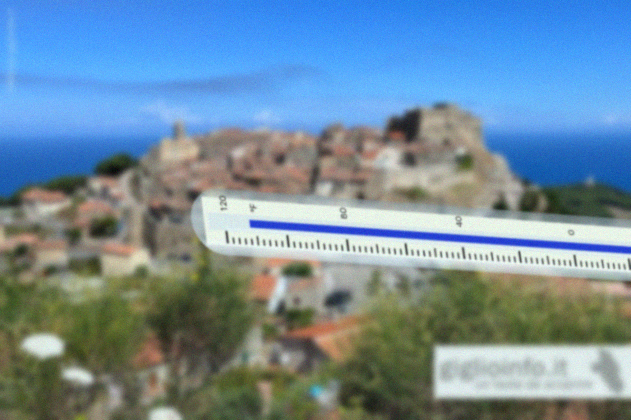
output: 112 °F
